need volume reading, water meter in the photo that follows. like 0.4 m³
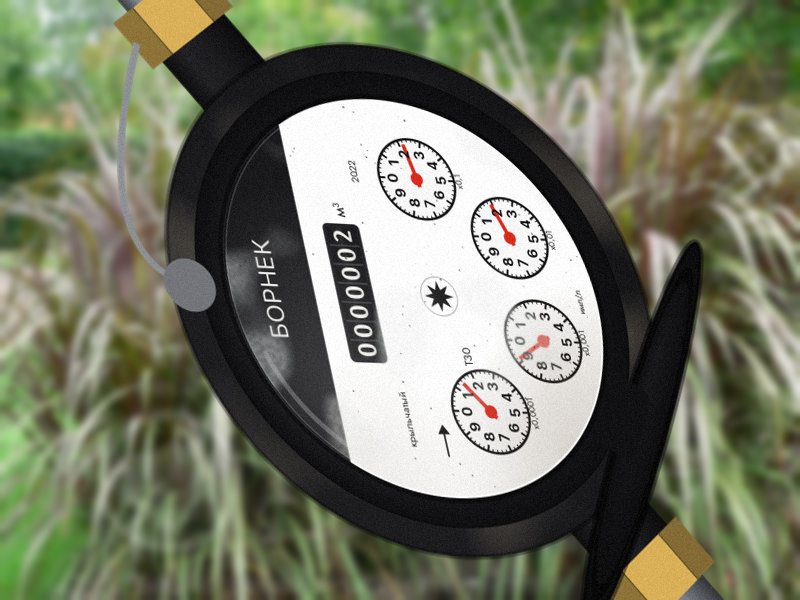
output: 2.2191 m³
